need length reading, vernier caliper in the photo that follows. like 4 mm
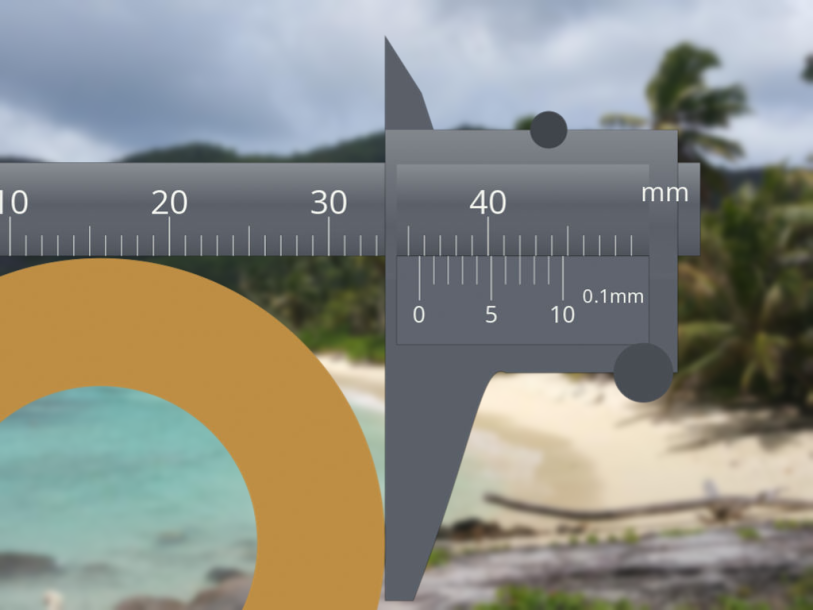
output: 35.7 mm
